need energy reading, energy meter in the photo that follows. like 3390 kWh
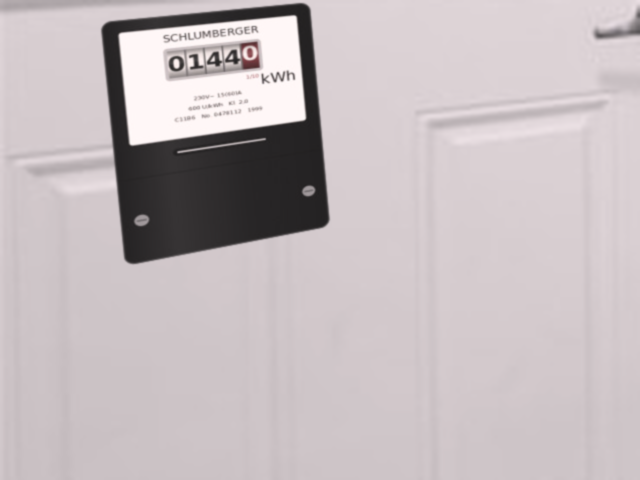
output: 144.0 kWh
